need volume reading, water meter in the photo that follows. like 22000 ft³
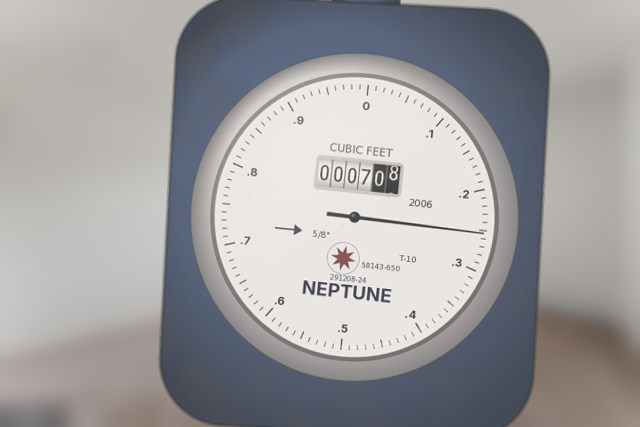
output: 708.25 ft³
